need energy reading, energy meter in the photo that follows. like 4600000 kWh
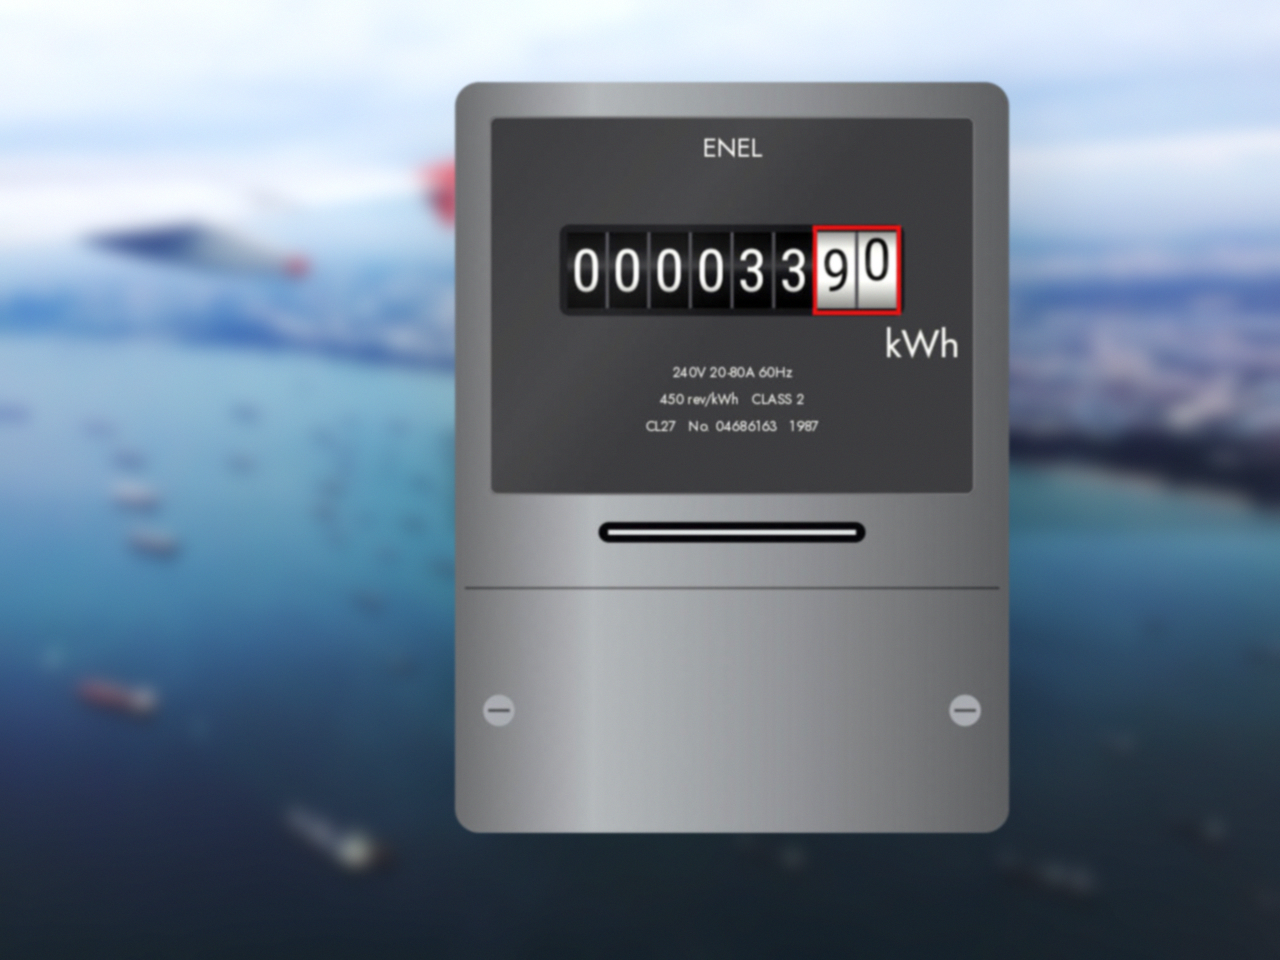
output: 33.90 kWh
